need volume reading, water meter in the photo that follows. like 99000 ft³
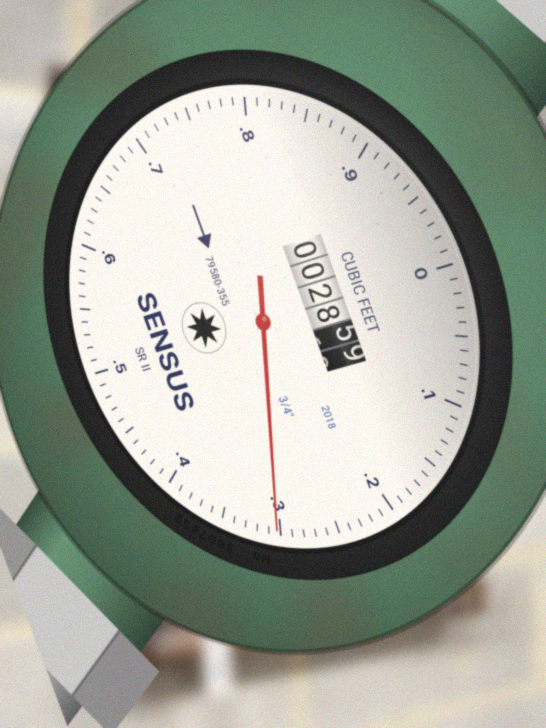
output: 2859.30 ft³
